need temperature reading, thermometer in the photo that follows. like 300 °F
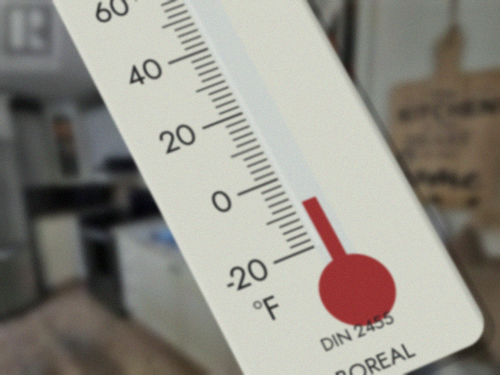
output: -8 °F
